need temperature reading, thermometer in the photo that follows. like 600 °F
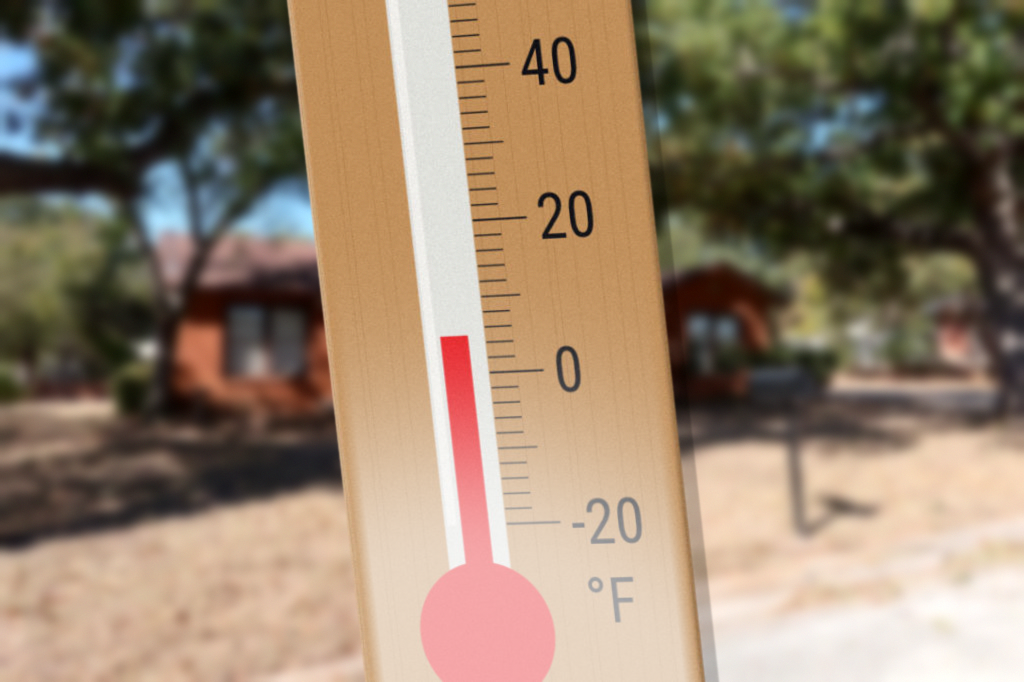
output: 5 °F
